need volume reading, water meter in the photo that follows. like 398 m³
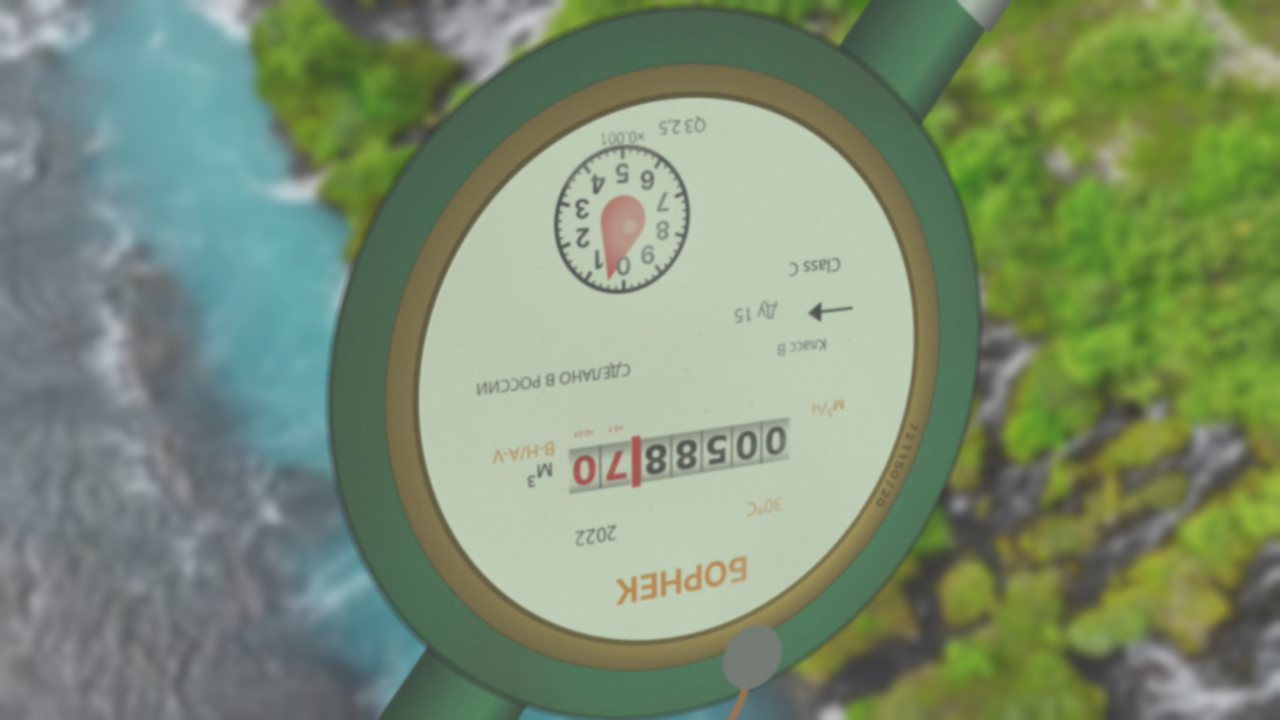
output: 588.700 m³
